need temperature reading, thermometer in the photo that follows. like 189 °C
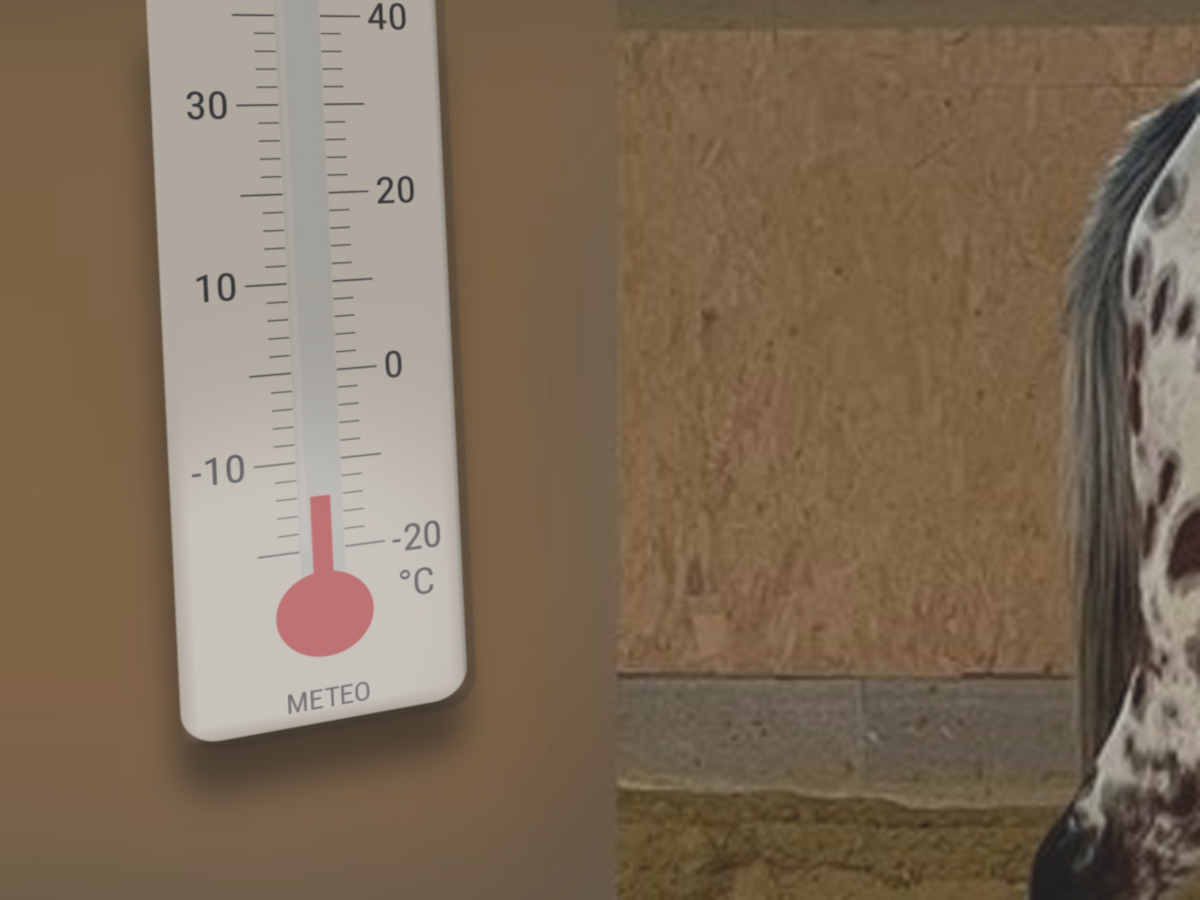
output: -14 °C
